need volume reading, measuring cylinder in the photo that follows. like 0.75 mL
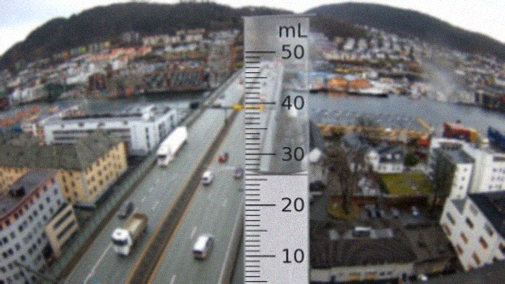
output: 26 mL
